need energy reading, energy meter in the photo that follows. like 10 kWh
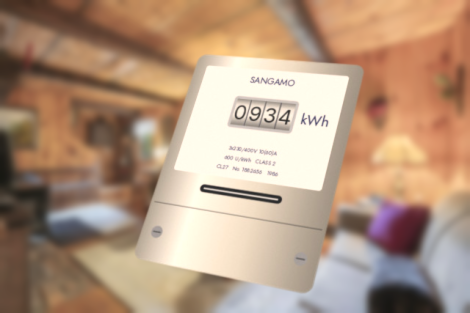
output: 934 kWh
